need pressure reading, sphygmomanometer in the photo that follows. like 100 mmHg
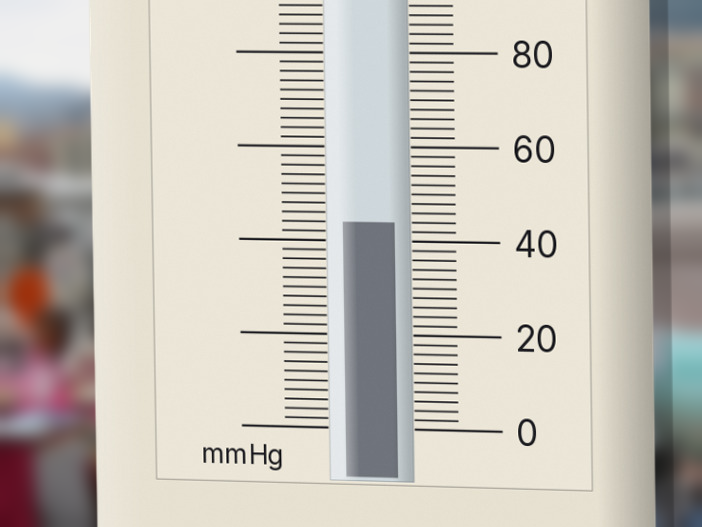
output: 44 mmHg
